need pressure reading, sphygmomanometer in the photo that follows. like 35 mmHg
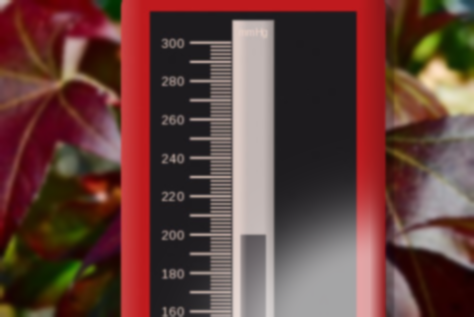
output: 200 mmHg
